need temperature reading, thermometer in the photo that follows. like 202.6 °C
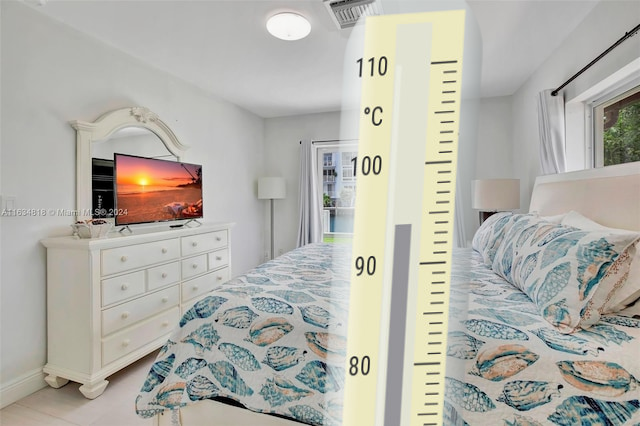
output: 94 °C
